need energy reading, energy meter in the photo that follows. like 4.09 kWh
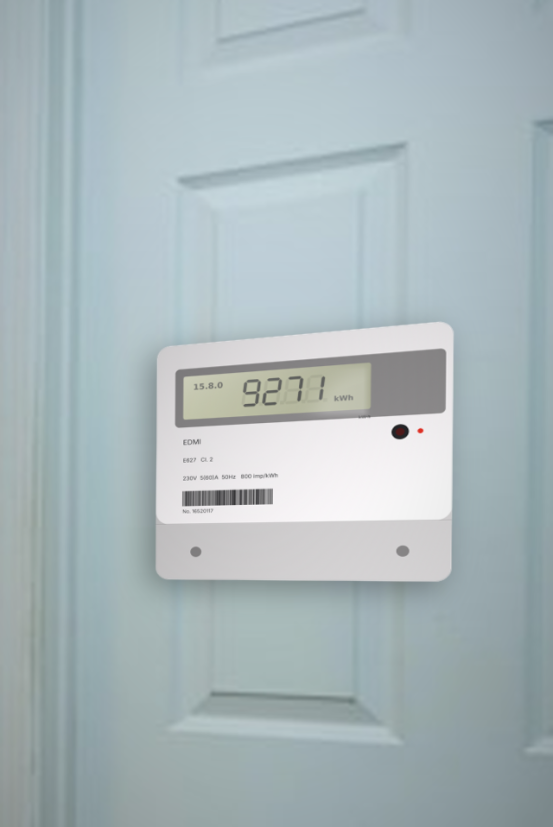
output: 9271 kWh
